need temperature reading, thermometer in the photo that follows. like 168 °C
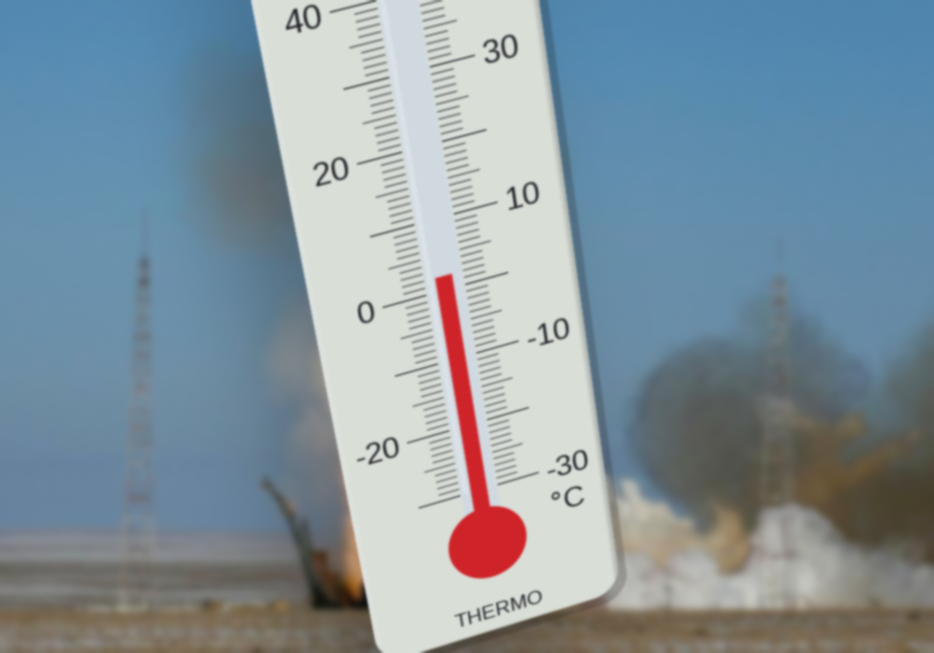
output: 2 °C
